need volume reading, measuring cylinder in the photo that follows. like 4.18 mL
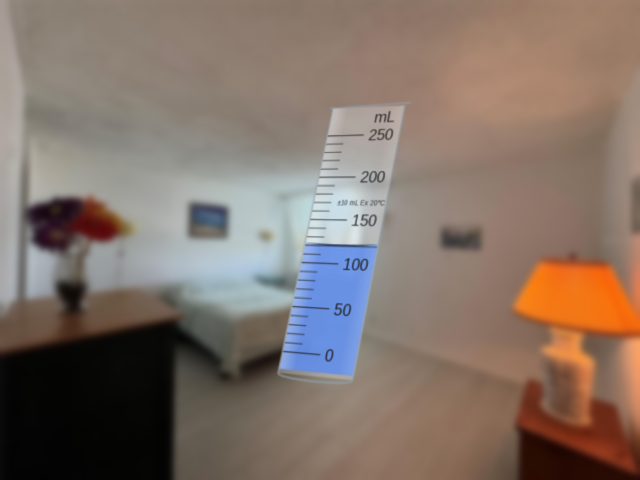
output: 120 mL
